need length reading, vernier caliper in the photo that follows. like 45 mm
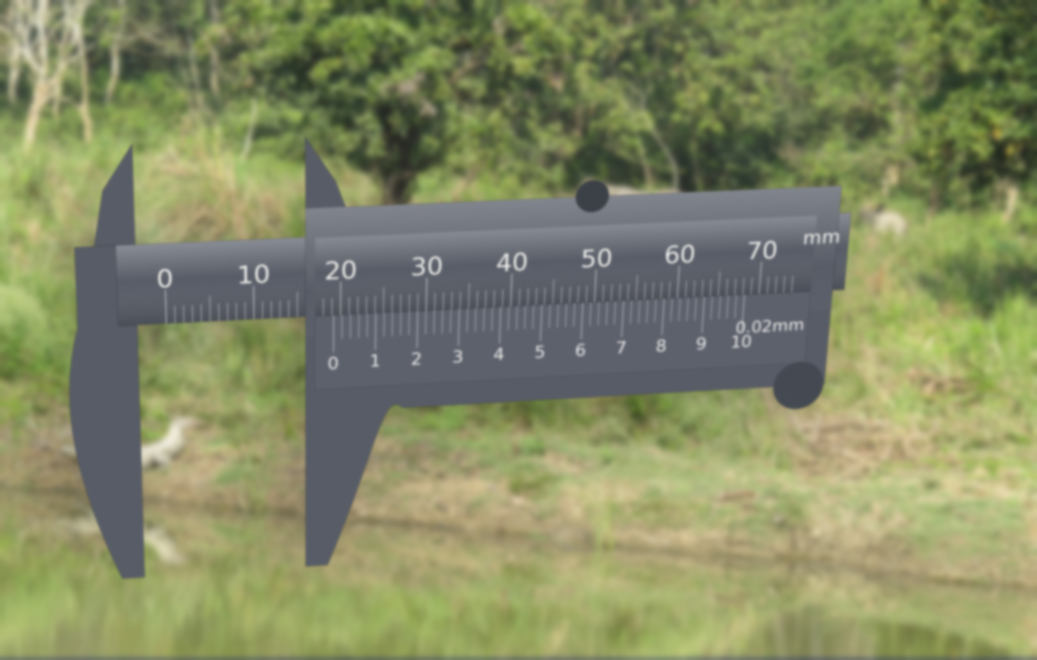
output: 19.2 mm
